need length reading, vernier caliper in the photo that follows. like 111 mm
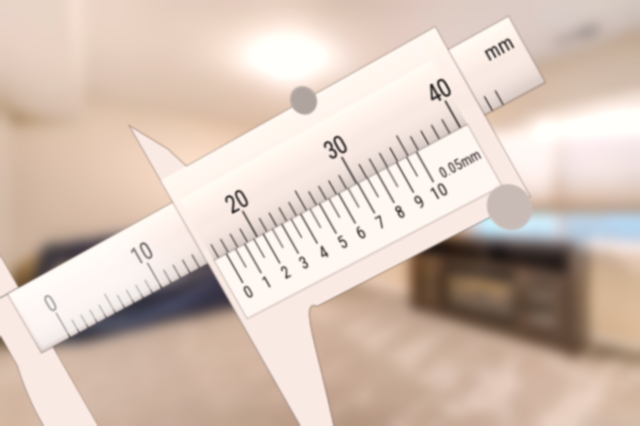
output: 16.8 mm
